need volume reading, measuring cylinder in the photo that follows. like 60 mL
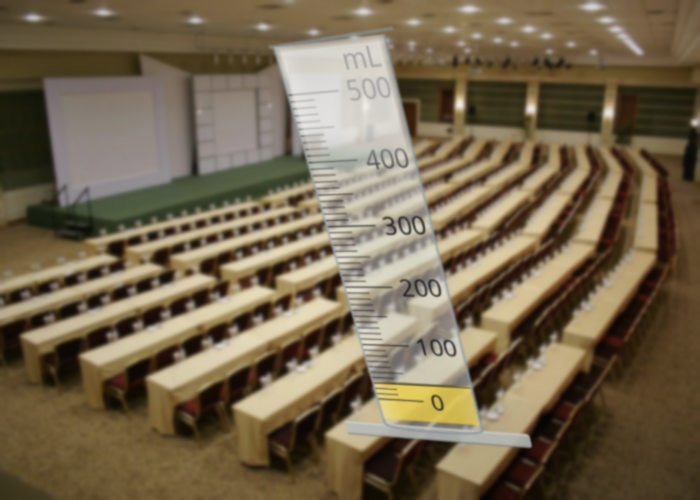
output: 30 mL
